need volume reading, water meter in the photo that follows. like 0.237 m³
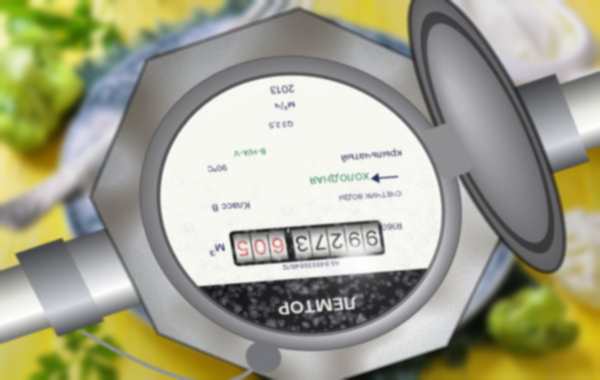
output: 99273.605 m³
